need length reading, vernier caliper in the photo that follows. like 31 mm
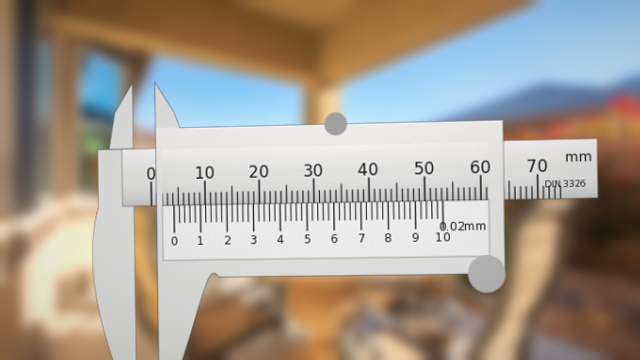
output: 4.2 mm
